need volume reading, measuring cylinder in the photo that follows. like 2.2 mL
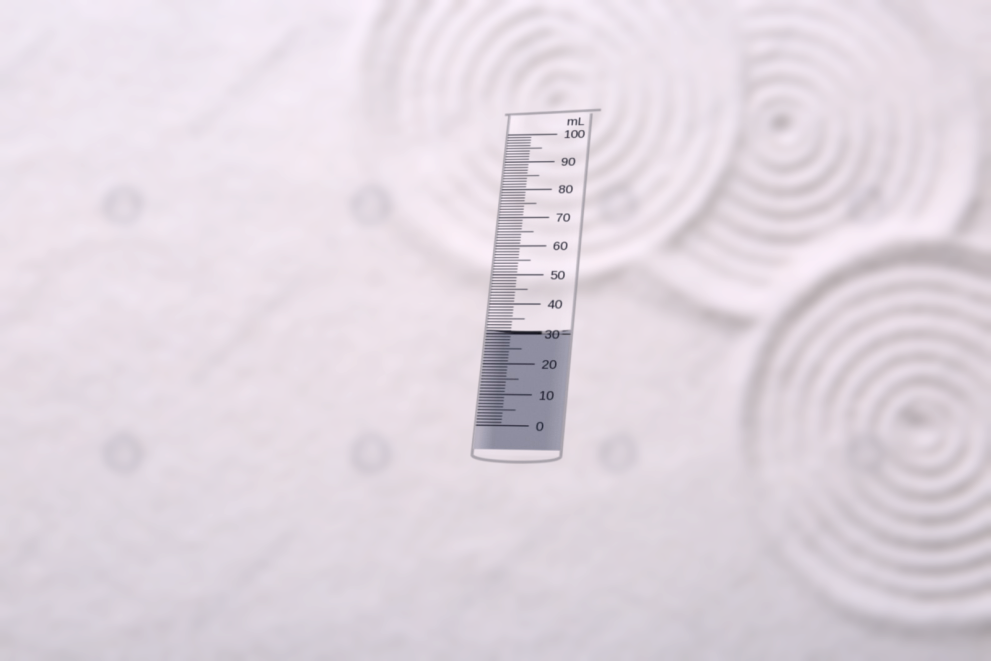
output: 30 mL
